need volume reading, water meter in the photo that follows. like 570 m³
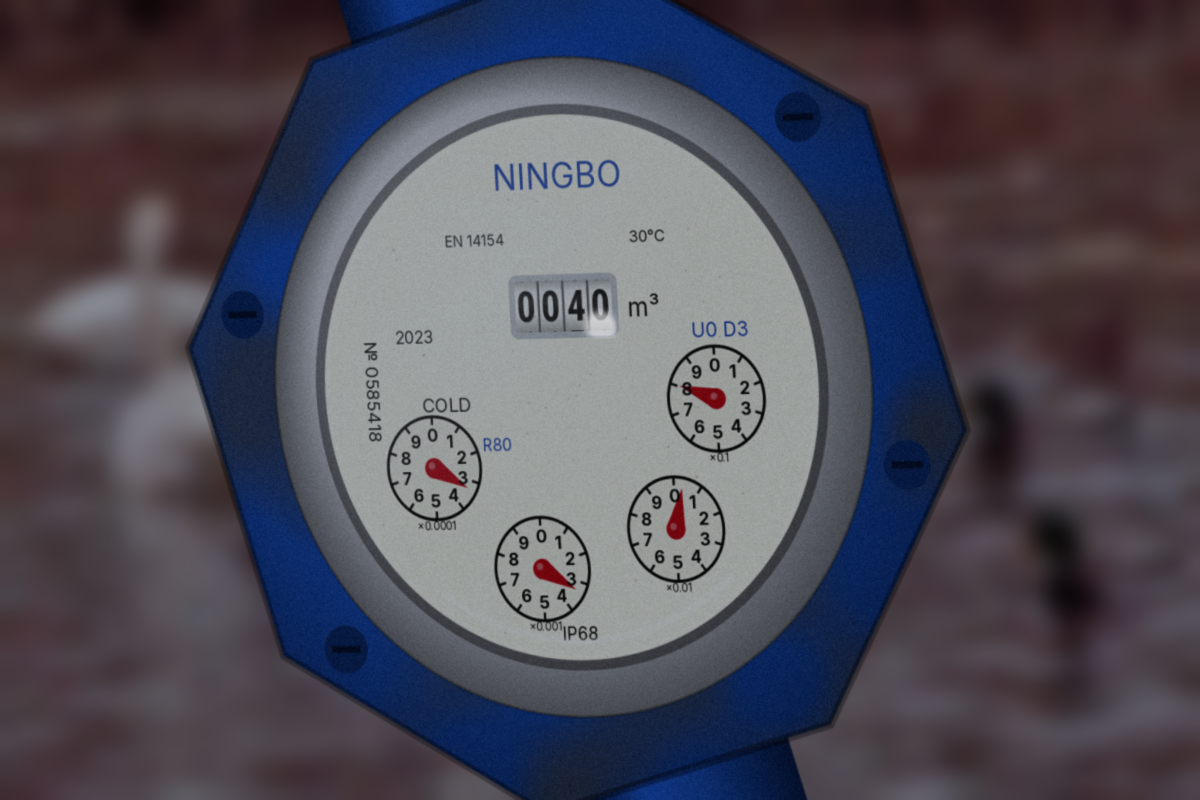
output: 40.8033 m³
